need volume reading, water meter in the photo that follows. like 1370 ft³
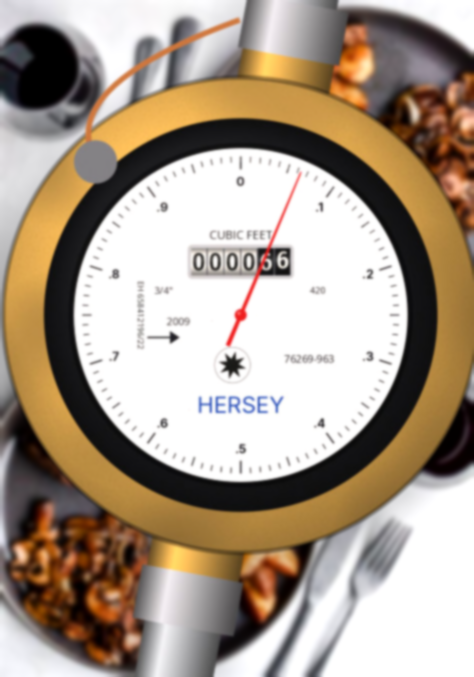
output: 66.06 ft³
